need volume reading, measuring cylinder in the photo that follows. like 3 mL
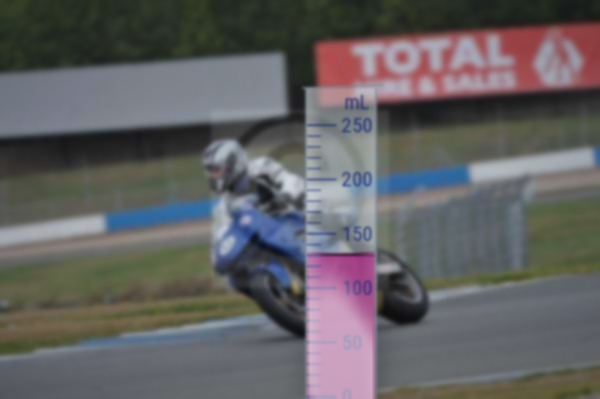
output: 130 mL
